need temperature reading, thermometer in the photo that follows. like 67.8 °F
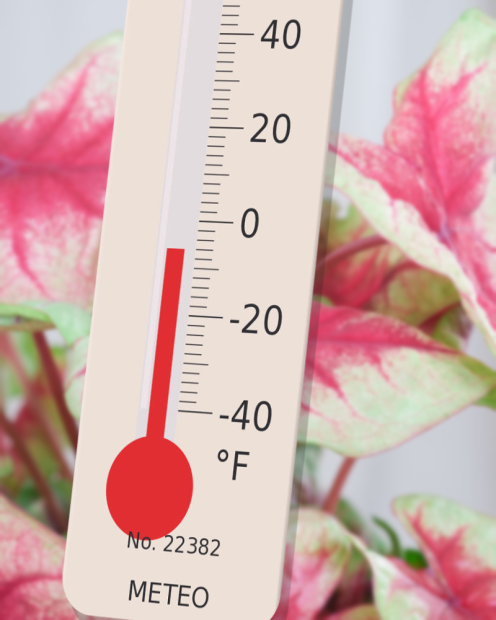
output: -6 °F
